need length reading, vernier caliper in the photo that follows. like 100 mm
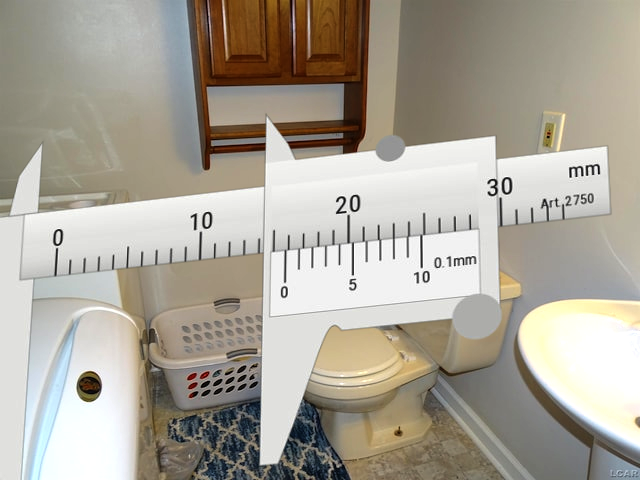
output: 15.8 mm
